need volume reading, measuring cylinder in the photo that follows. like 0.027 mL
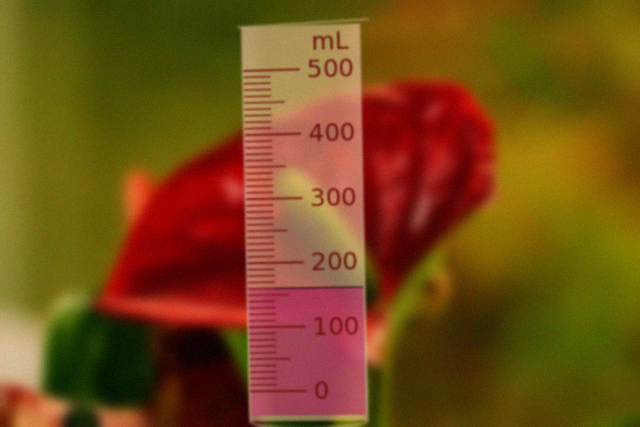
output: 160 mL
